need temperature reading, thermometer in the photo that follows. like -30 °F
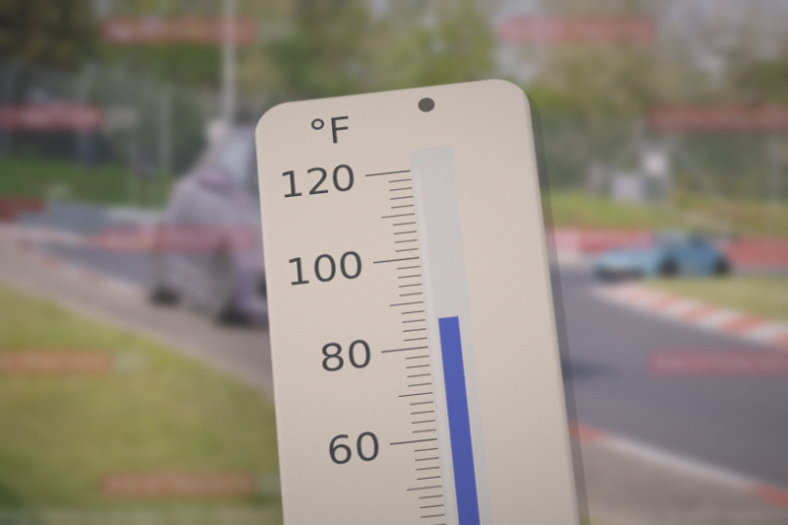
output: 86 °F
